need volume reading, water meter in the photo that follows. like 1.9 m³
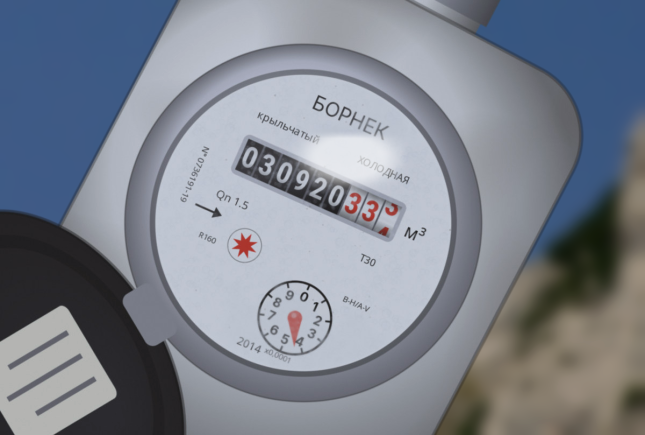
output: 30920.3334 m³
